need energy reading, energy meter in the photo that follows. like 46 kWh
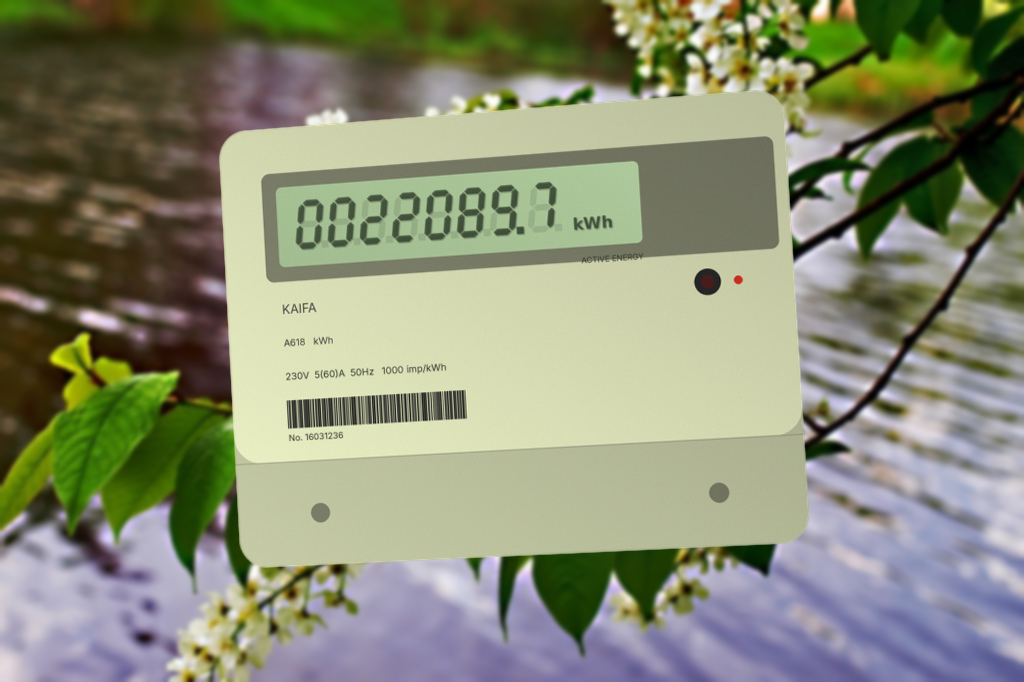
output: 22089.7 kWh
